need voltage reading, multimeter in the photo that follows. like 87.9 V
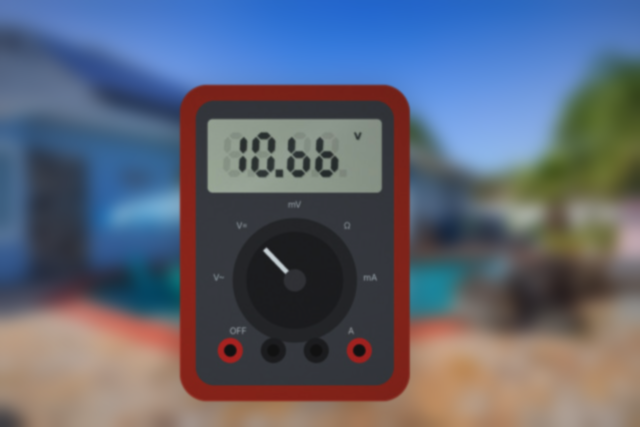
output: 10.66 V
